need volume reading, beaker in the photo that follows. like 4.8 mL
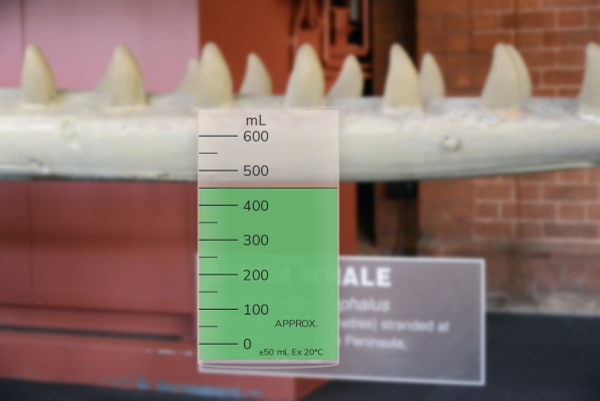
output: 450 mL
